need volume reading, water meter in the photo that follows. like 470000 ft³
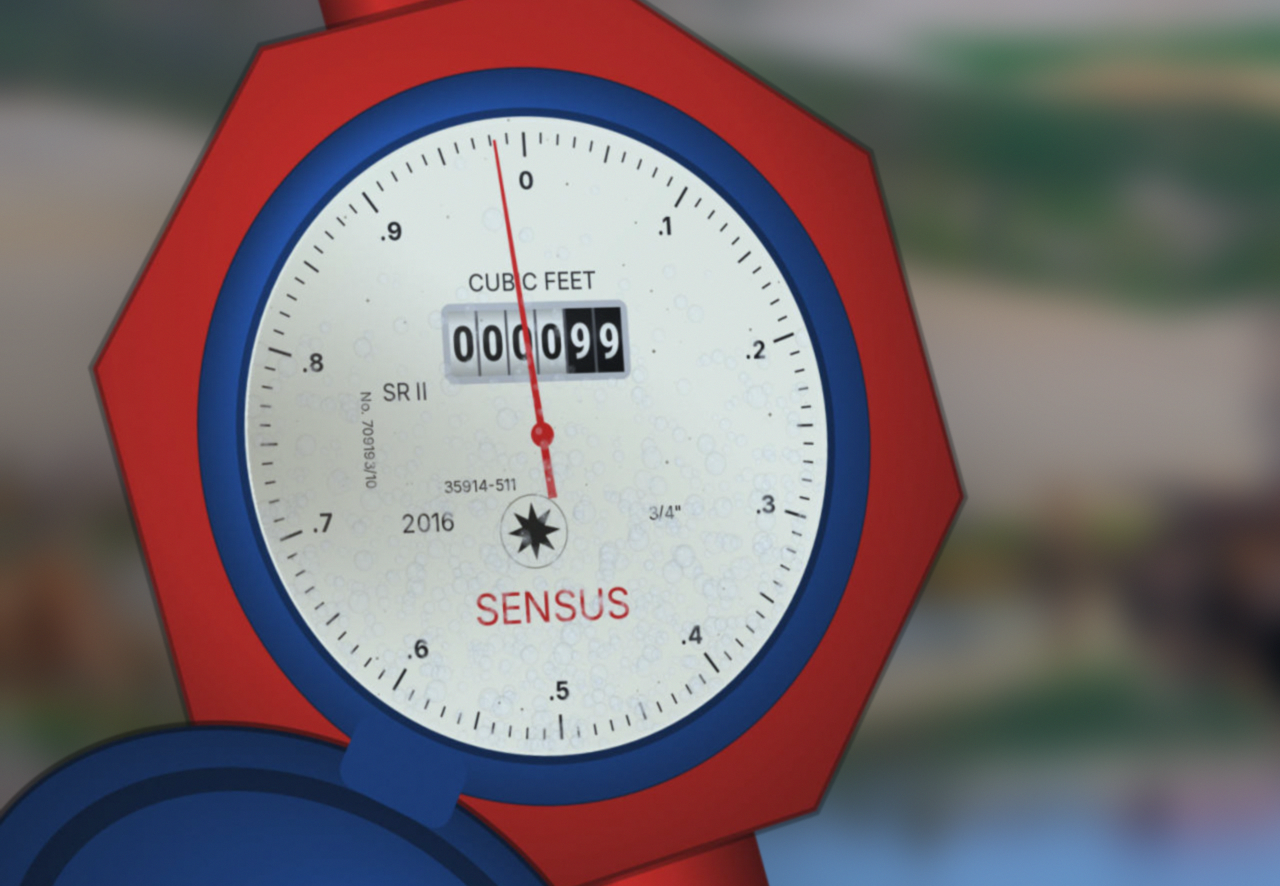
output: 98.98 ft³
